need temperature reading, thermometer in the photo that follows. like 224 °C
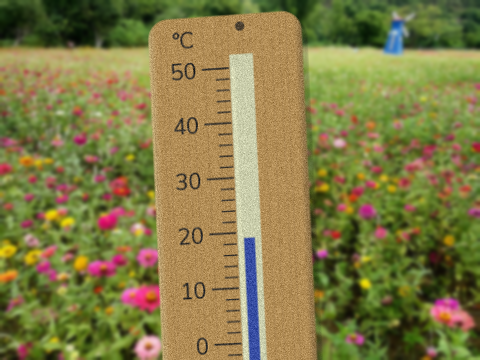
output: 19 °C
